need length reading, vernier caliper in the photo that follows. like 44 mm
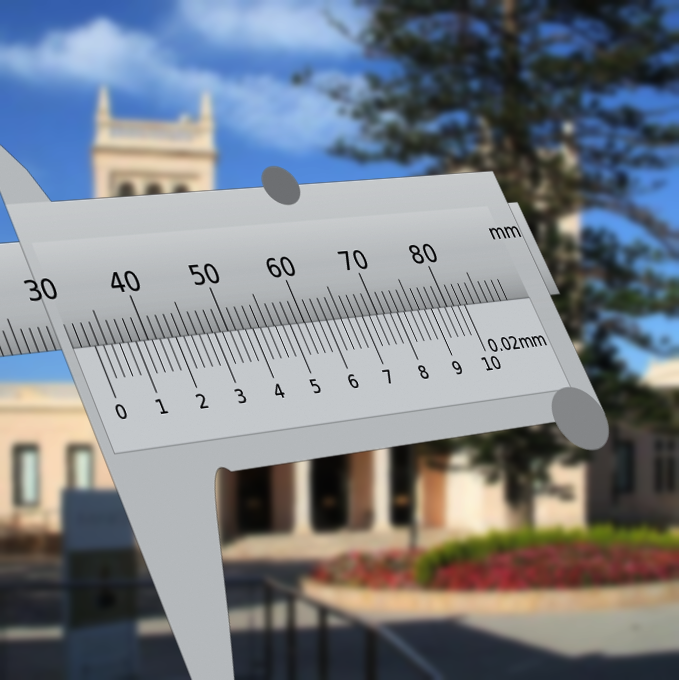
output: 33.6 mm
